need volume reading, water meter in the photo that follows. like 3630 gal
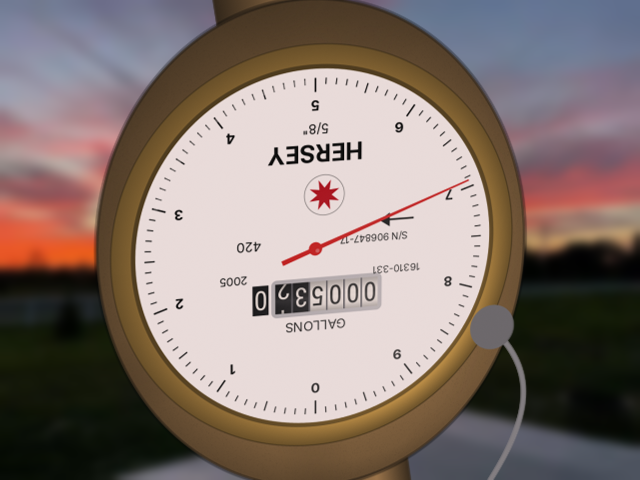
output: 5316.9 gal
